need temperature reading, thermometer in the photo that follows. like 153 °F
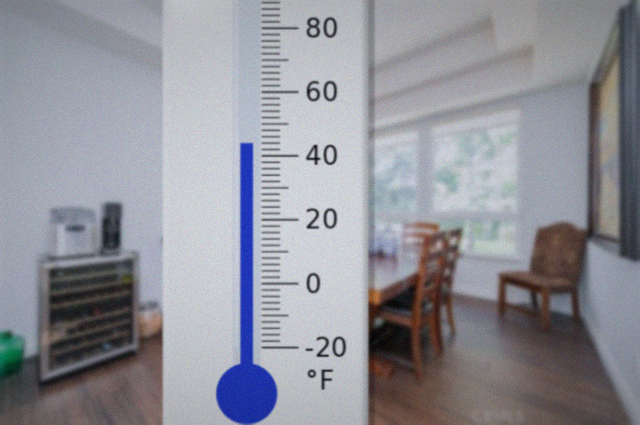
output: 44 °F
